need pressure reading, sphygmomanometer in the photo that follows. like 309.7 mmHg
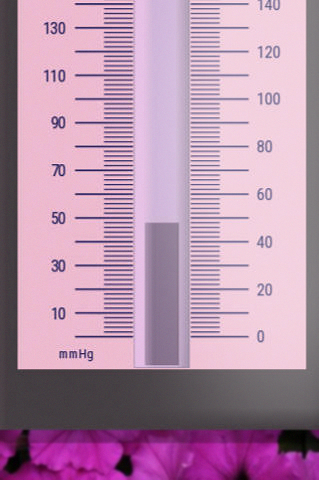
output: 48 mmHg
